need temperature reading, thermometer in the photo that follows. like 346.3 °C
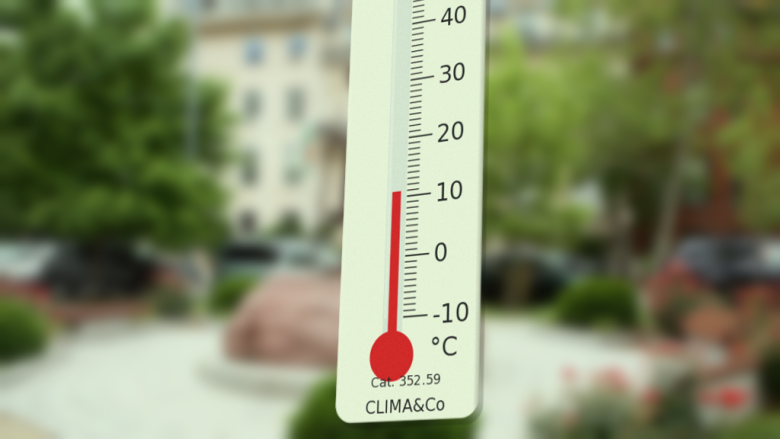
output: 11 °C
